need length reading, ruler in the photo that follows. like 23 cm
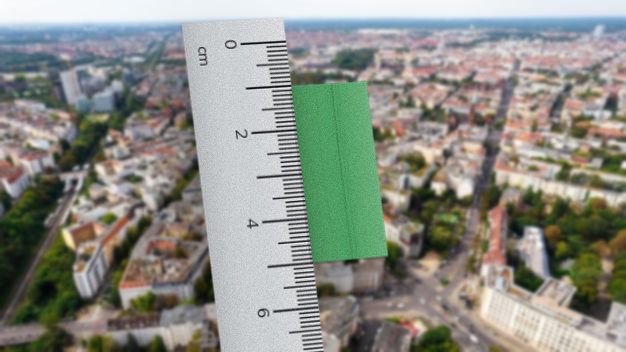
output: 4 cm
